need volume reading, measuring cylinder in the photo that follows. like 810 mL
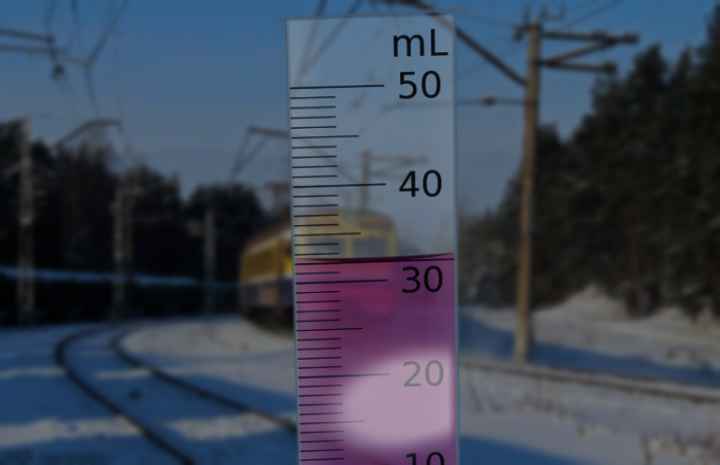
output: 32 mL
